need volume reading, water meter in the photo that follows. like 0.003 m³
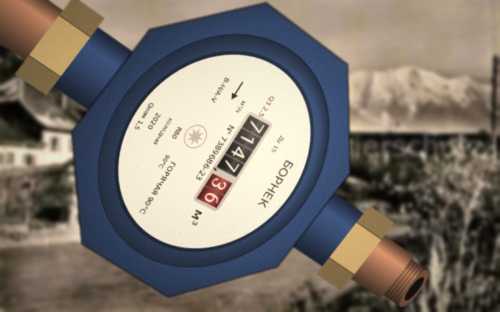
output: 7147.36 m³
